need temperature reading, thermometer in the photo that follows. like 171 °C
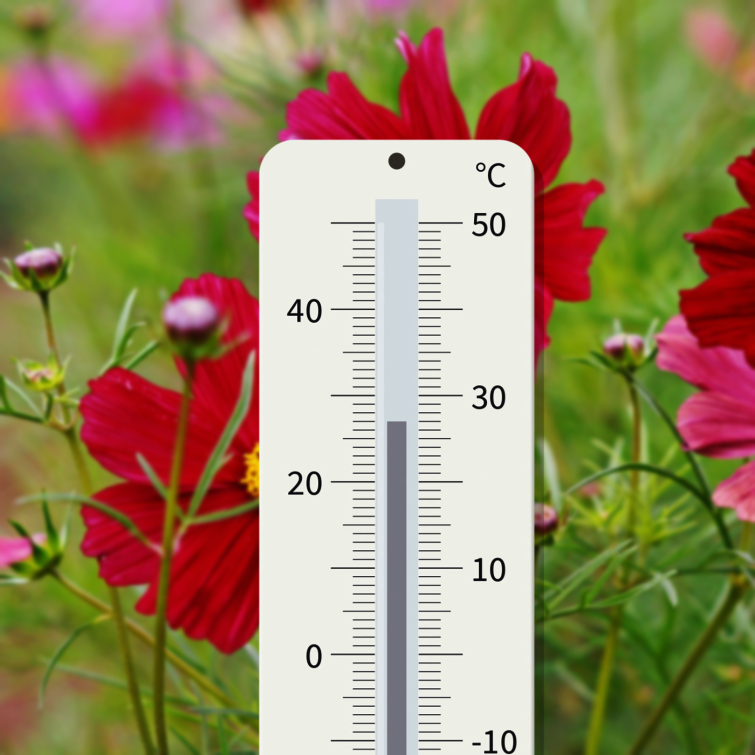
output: 27 °C
